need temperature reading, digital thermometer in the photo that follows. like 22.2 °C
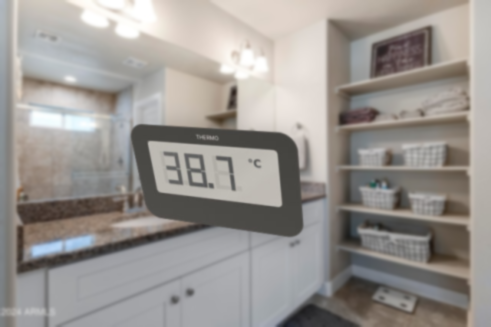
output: 38.7 °C
